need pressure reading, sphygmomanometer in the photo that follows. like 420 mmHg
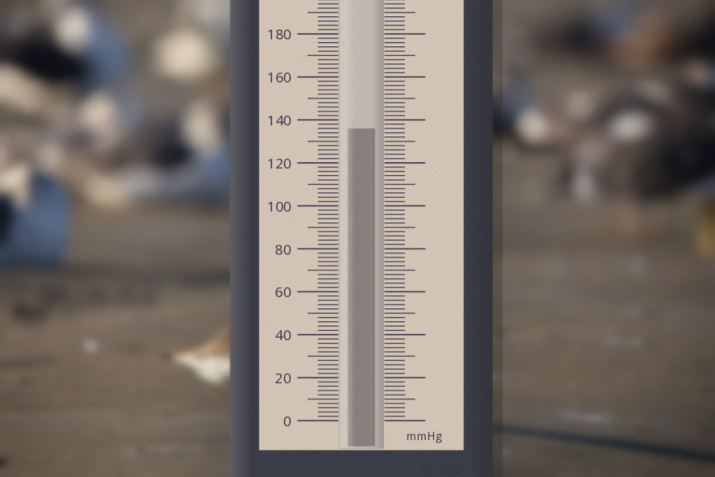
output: 136 mmHg
